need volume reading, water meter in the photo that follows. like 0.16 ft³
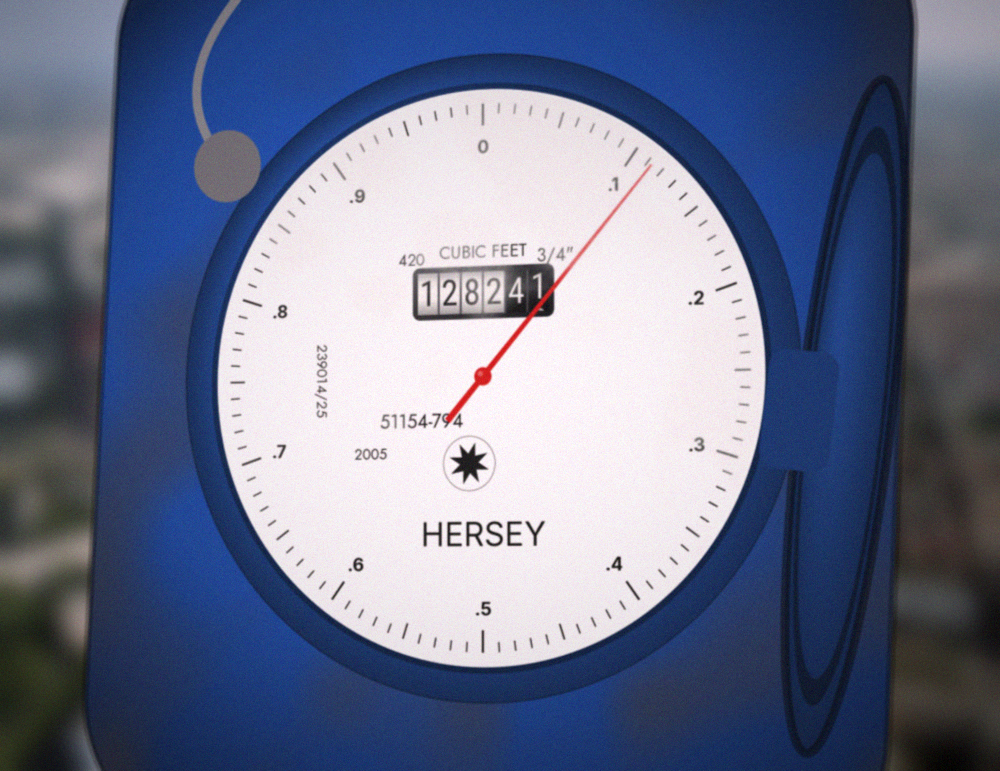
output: 128241.11 ft³
